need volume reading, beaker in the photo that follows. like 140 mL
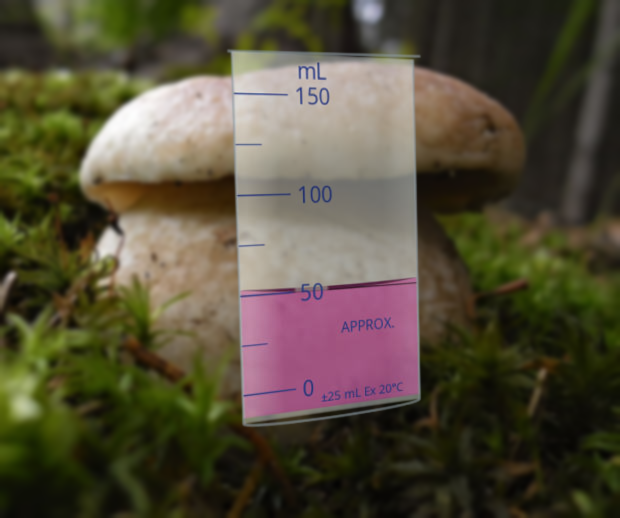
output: 50 mL
